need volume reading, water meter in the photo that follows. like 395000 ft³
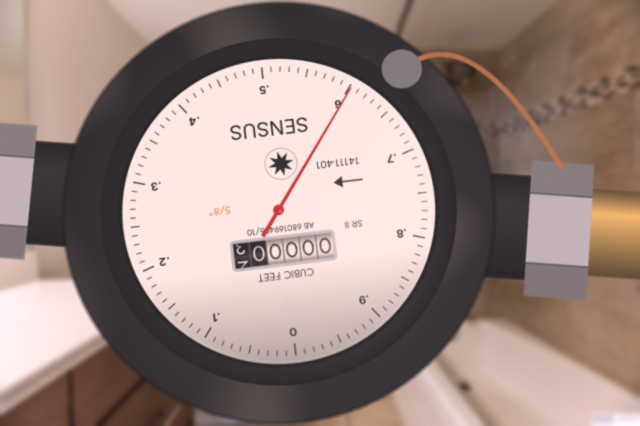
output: 2.60 ft³
